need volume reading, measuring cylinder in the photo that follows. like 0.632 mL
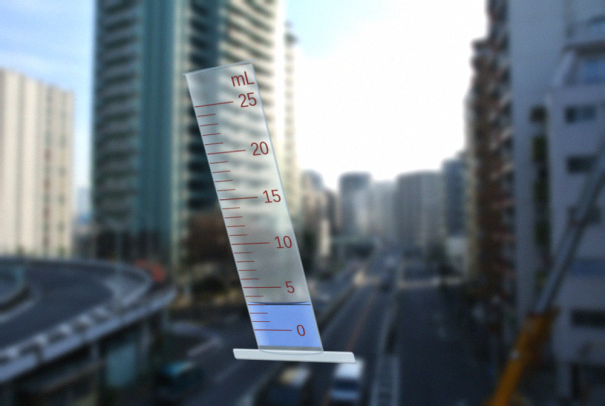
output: 3 mL
